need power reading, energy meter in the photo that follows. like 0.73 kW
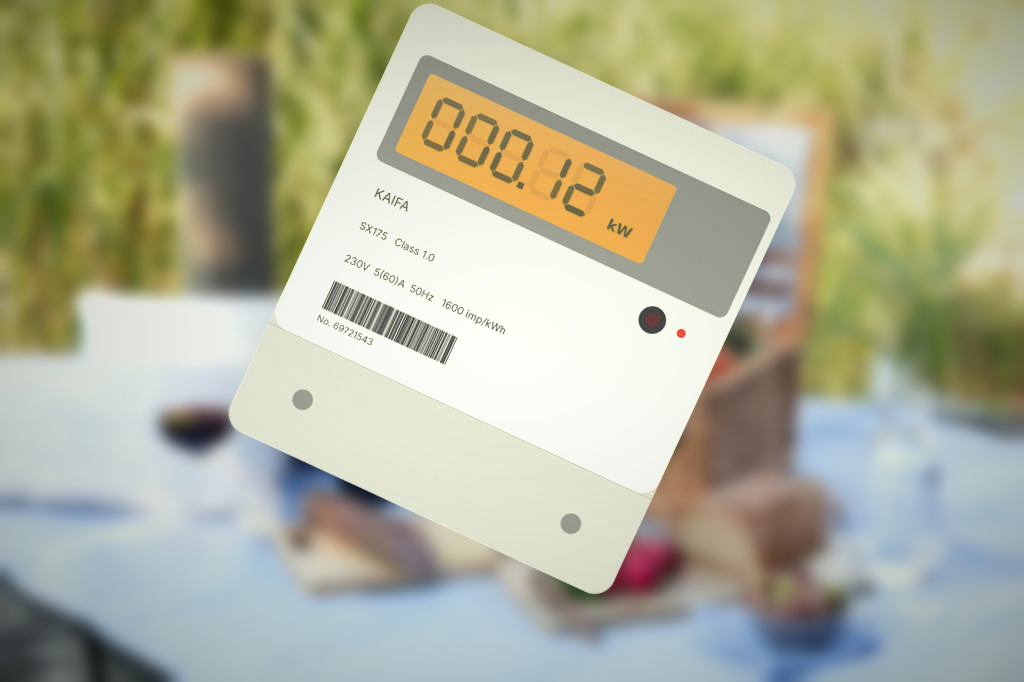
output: 0.12 kW
